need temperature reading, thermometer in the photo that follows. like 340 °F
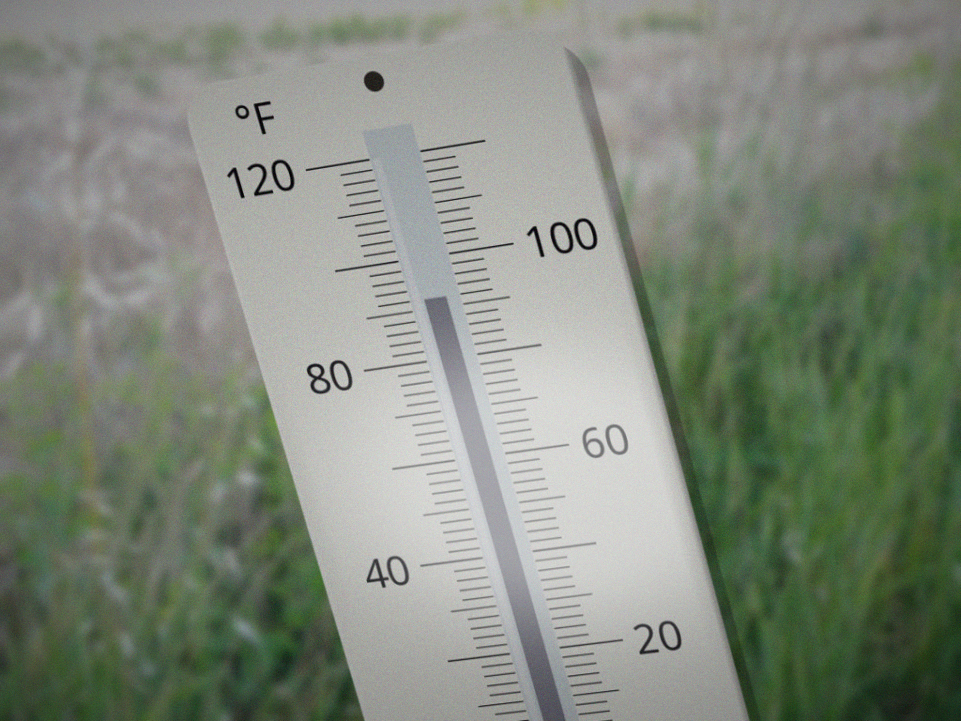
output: 92 °F
